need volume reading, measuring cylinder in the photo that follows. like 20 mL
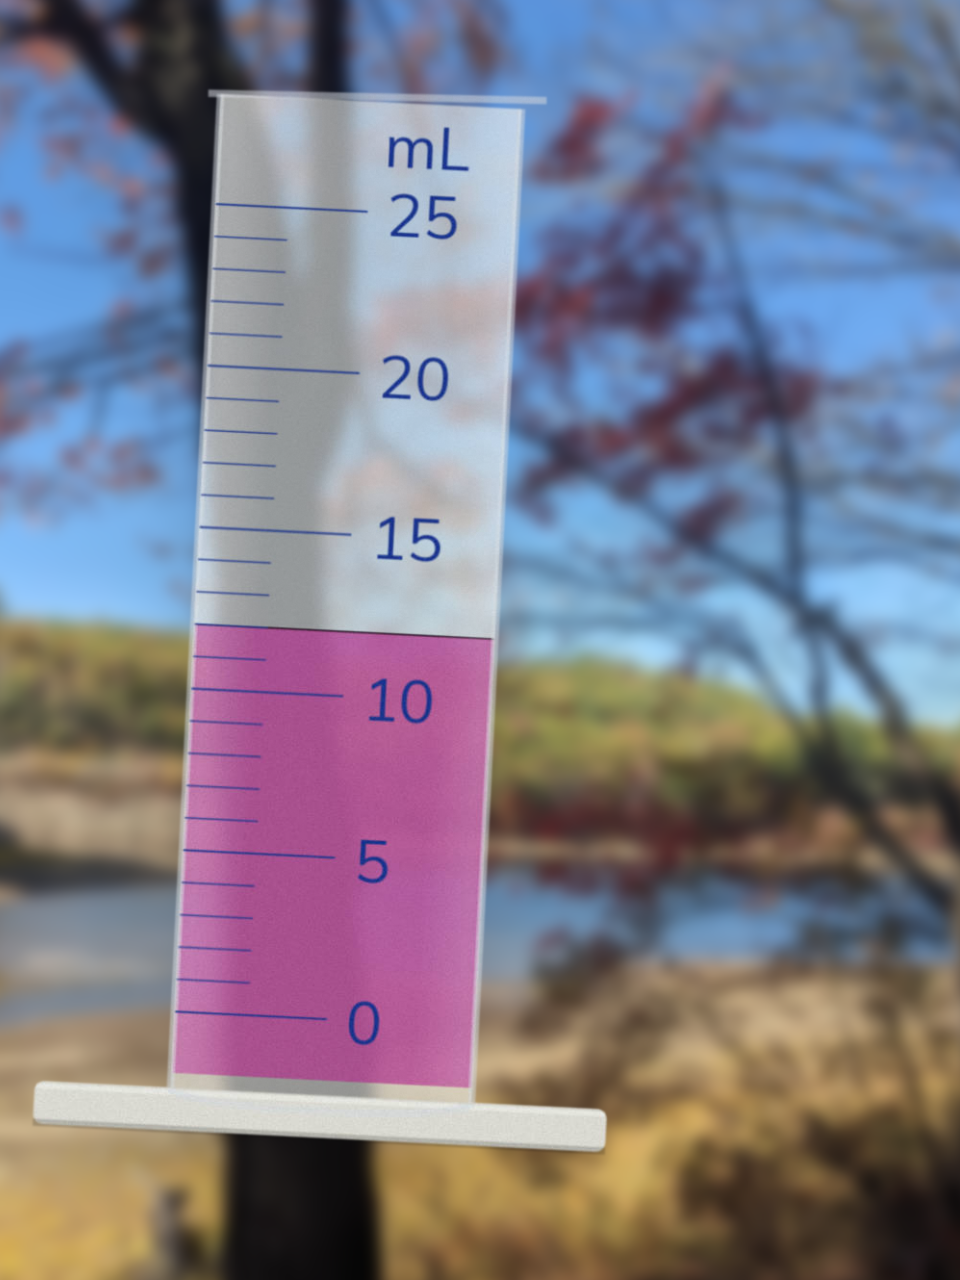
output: 12 mL
